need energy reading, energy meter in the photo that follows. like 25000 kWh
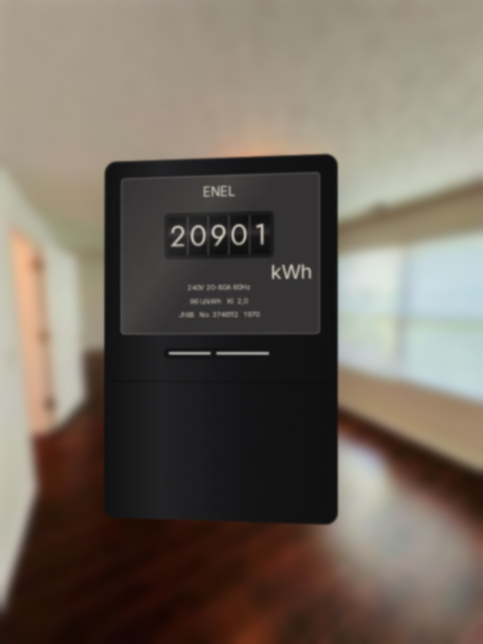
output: 20901 kWh
